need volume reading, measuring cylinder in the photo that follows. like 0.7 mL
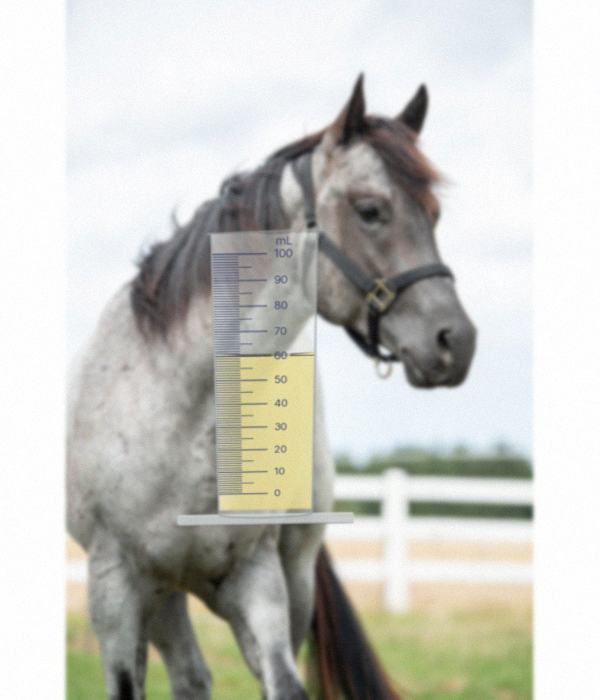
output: 60 mL
